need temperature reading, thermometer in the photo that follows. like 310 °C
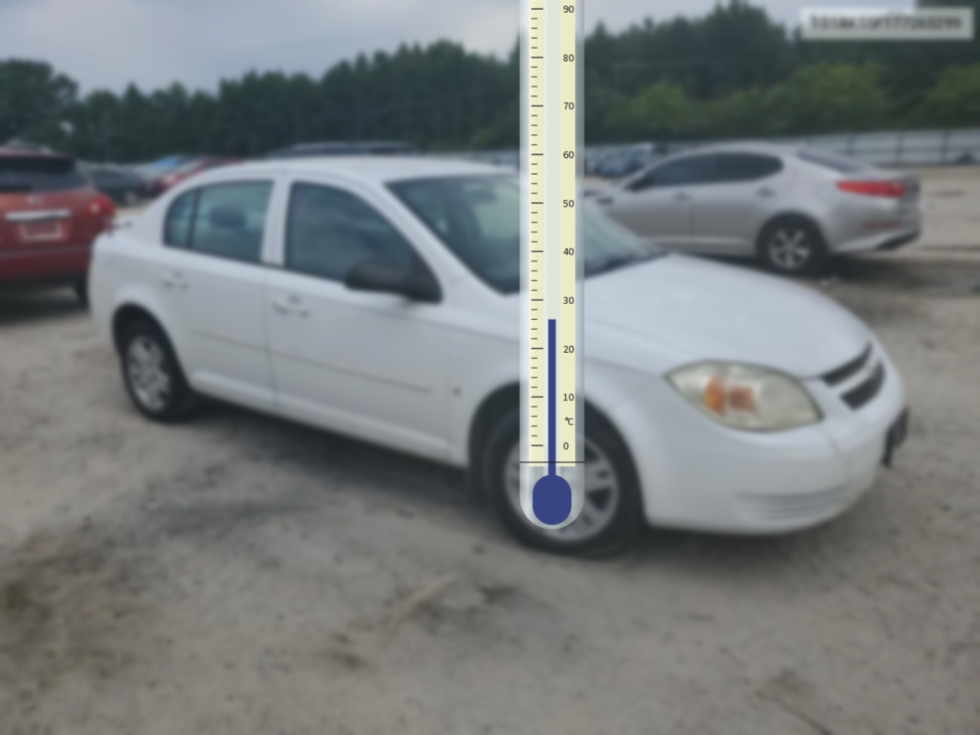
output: 26 °C
